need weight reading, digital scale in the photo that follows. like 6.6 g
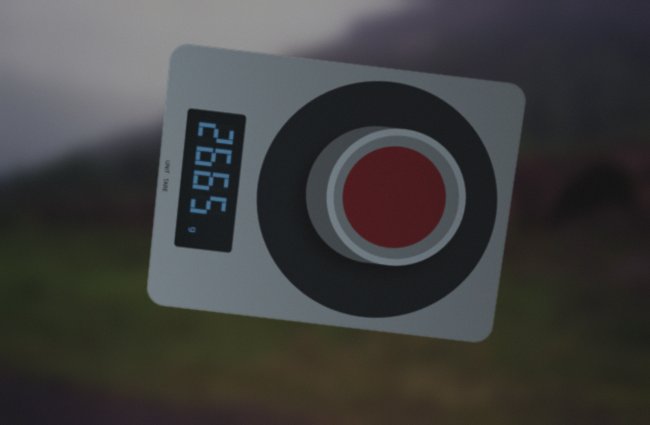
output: 2665 g
